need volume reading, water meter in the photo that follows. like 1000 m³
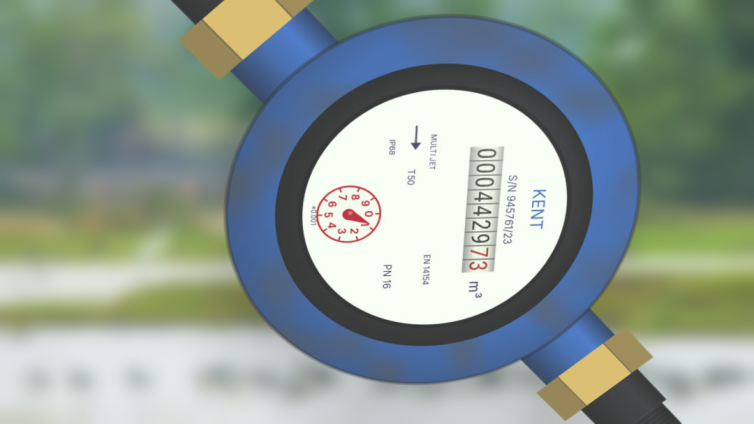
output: 4429.730 m³
